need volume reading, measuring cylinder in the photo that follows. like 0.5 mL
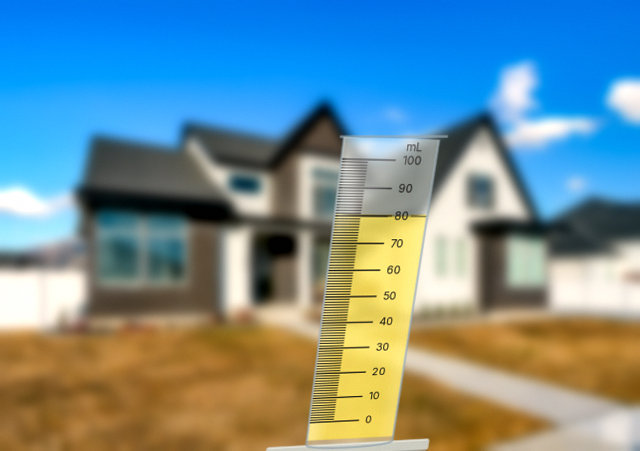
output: 80 mL
